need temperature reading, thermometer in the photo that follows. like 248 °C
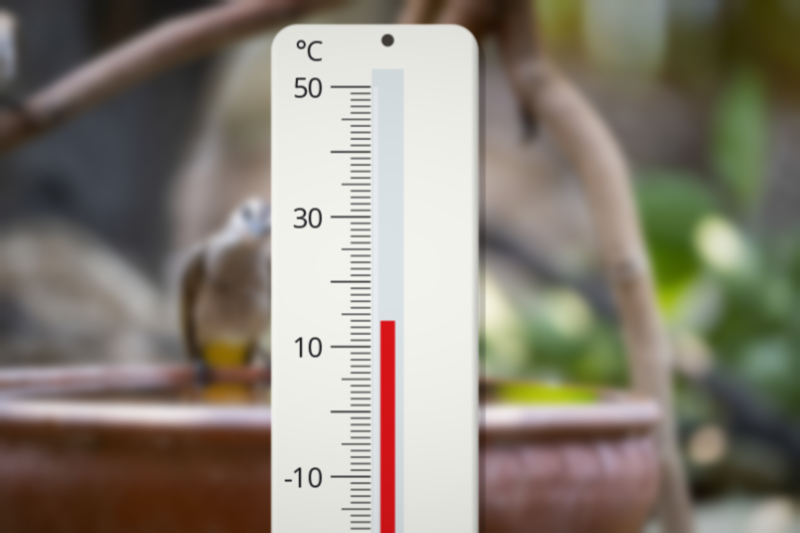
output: 14 °C
